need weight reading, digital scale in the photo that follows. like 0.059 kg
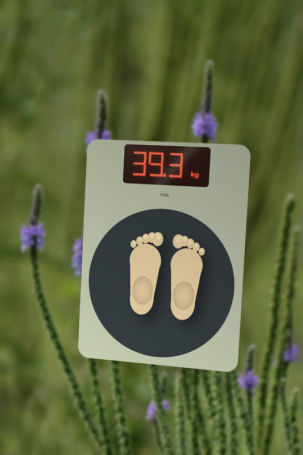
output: 39.3 kg
